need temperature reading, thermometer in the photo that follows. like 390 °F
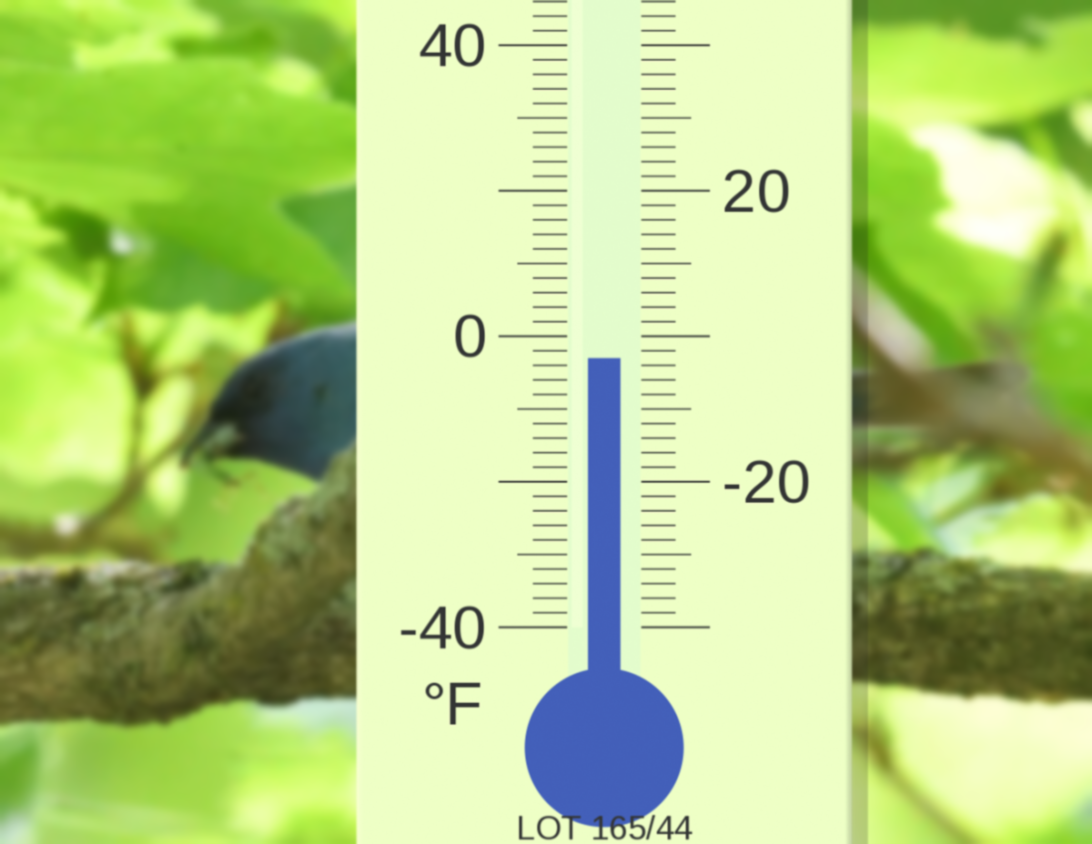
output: -3 °F
